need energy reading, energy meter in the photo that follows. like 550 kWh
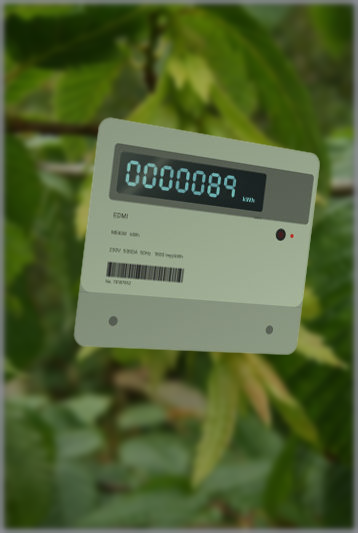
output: 89 kWh
